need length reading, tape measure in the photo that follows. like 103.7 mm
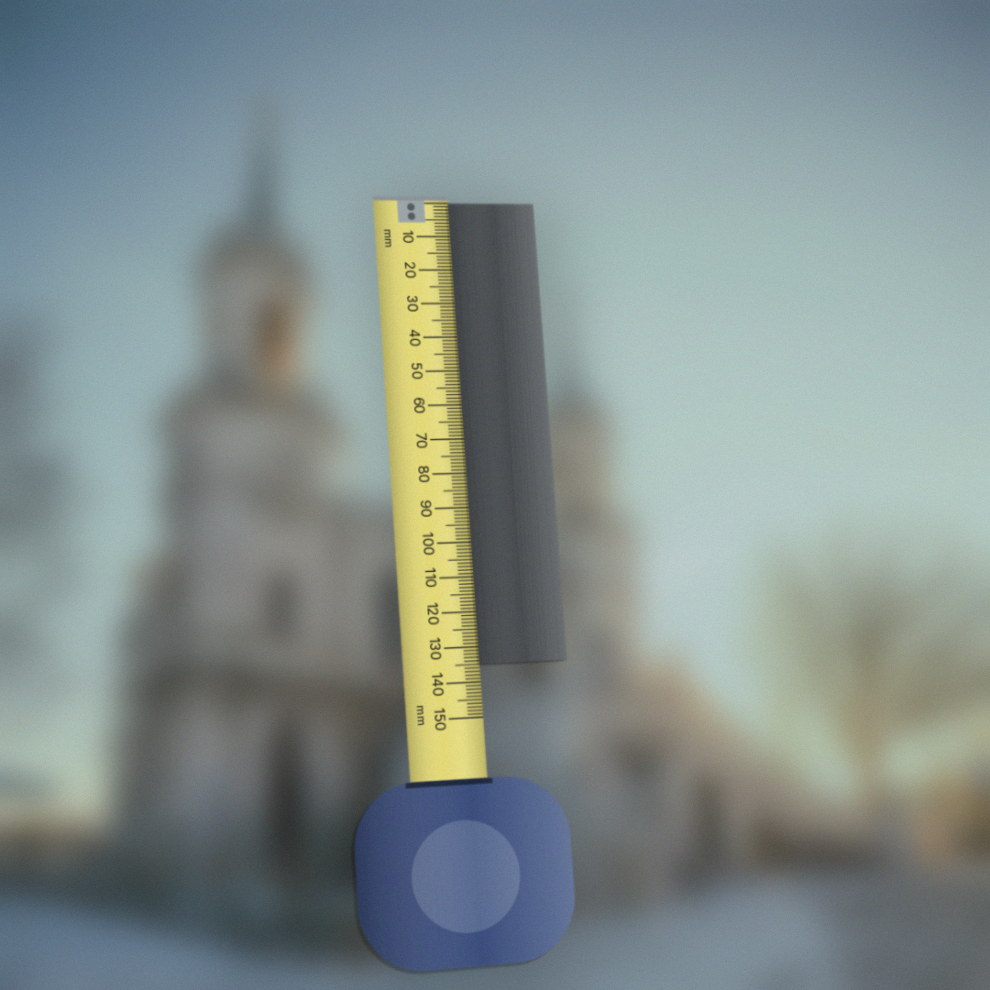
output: 135 mm
